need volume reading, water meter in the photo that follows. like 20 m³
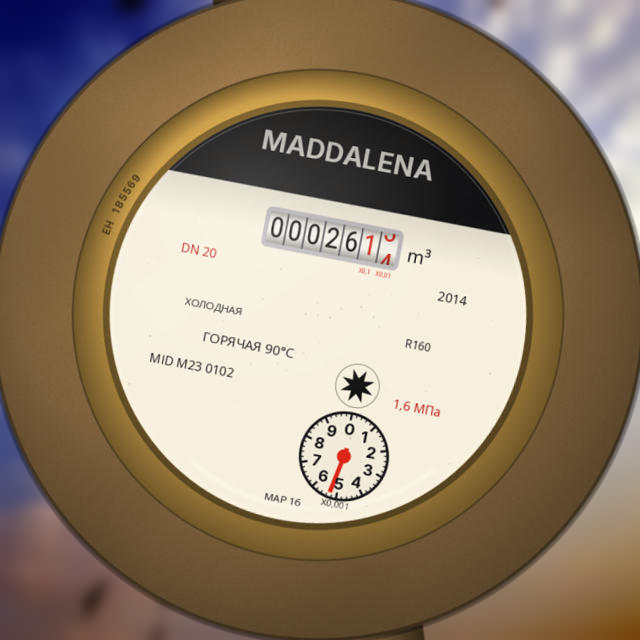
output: 26.135 m³
